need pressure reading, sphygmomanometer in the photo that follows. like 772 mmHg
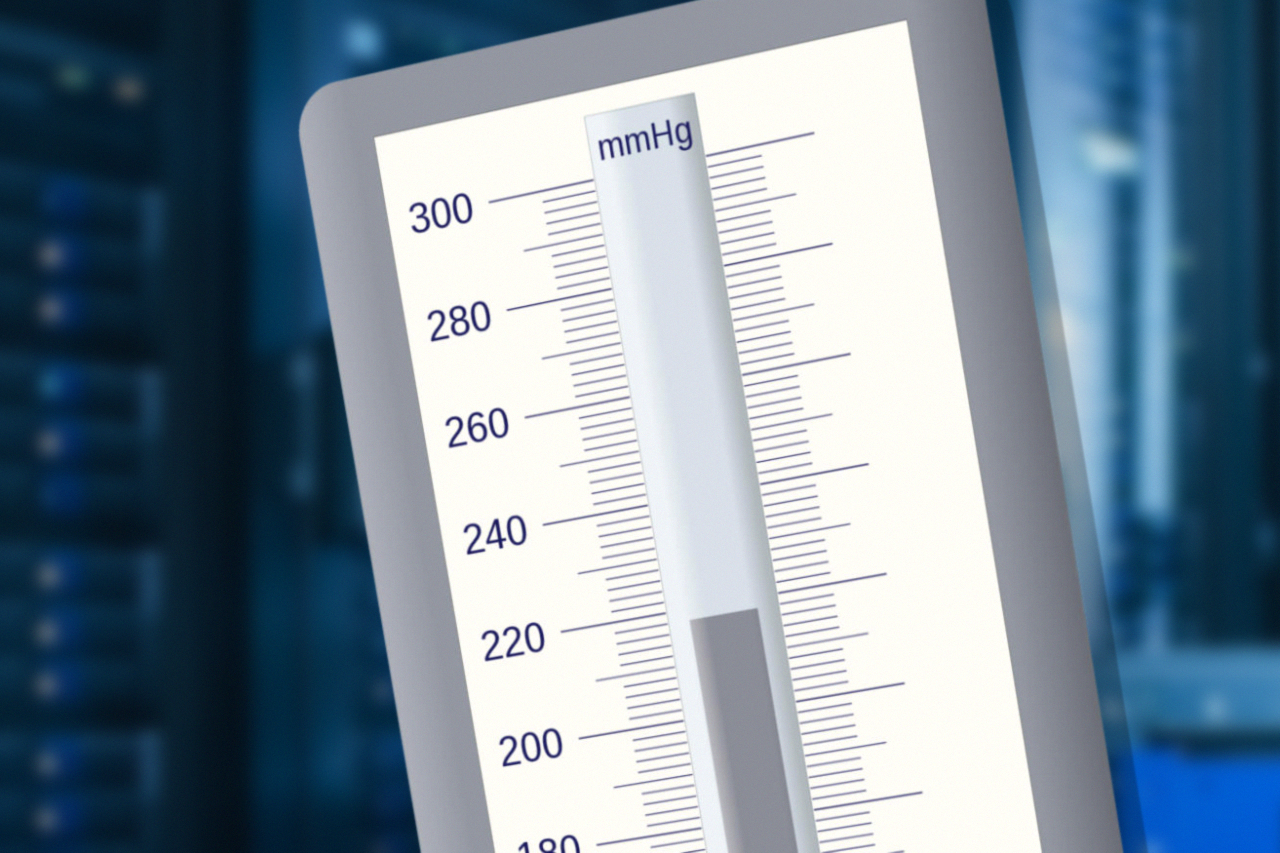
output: 218 mmHg
